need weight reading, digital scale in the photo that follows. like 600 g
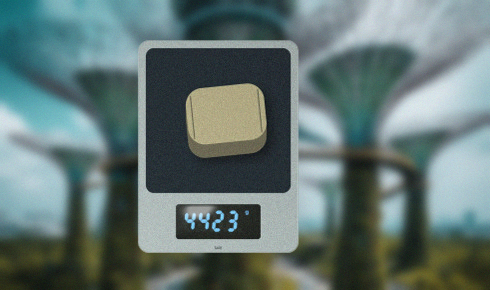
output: 4423 g
